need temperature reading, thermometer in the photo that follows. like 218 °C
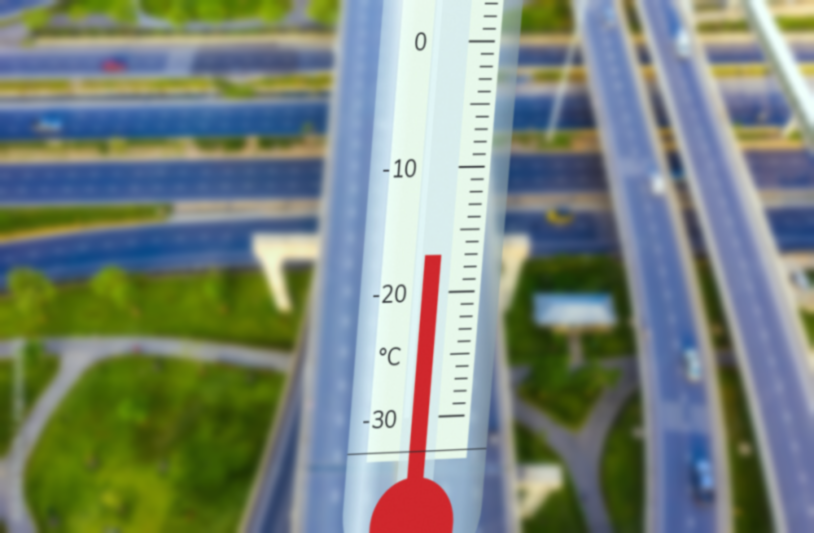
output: -17 °C
